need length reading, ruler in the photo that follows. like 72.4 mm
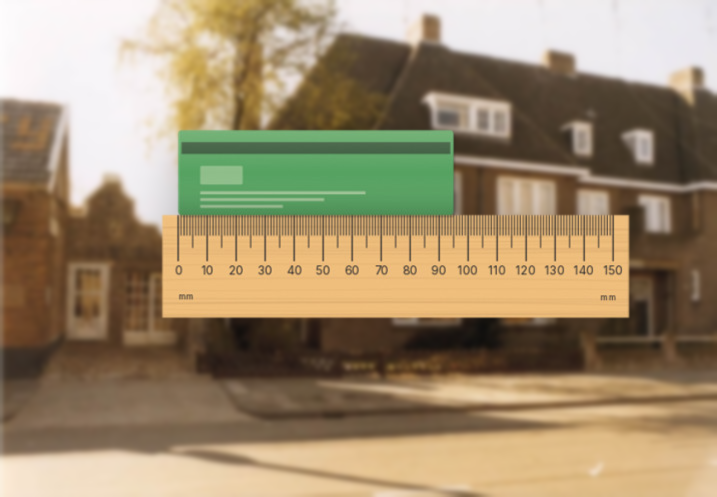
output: 95 mm
